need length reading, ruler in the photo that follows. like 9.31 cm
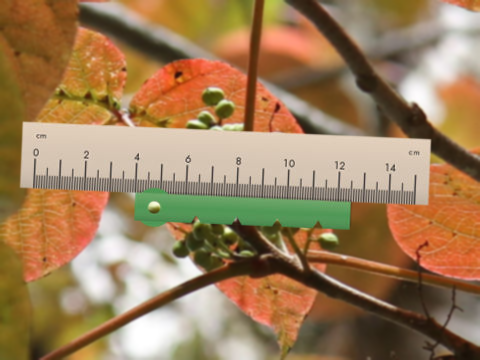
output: 8.5 cm
